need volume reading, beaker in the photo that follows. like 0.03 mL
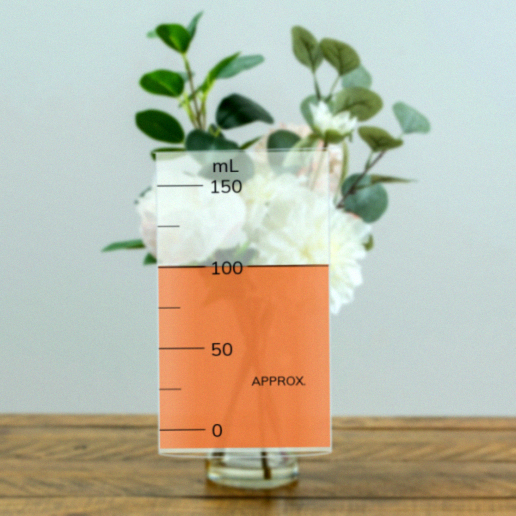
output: 100 mL
